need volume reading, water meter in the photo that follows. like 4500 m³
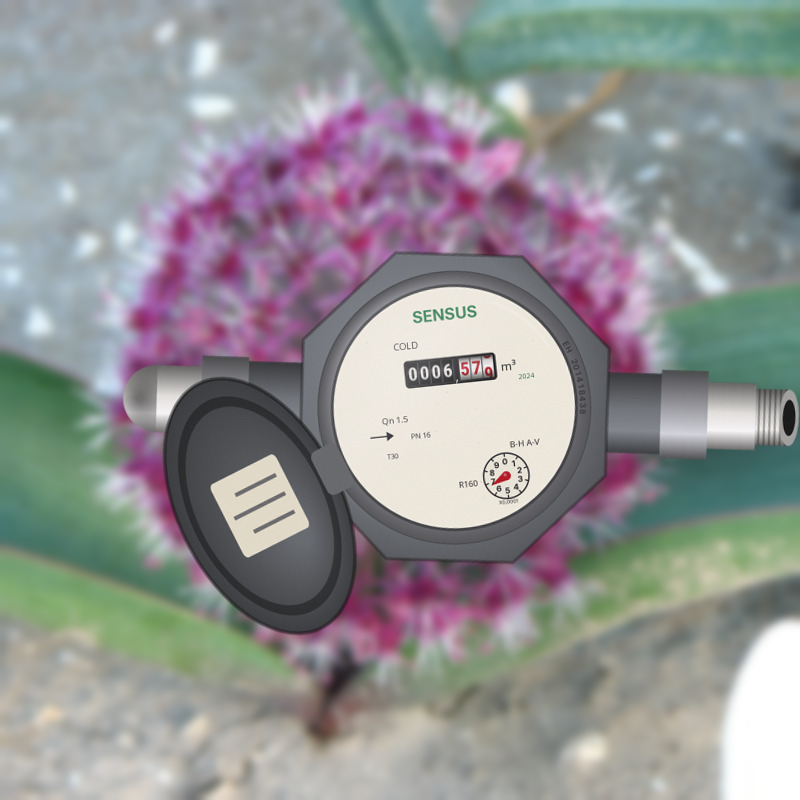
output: 6.5786 m³
